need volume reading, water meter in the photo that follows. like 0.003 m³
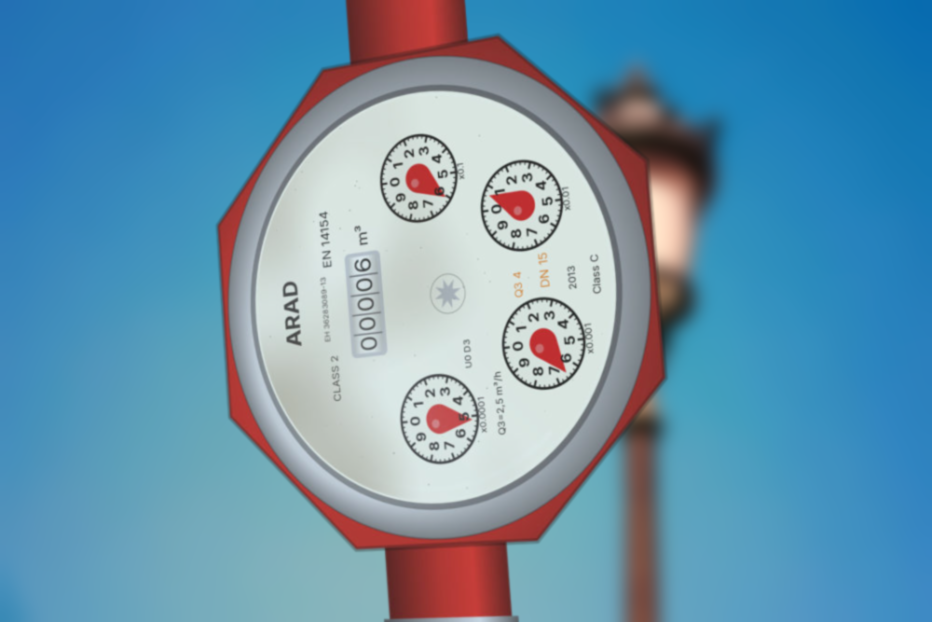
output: 6.6065 m³
